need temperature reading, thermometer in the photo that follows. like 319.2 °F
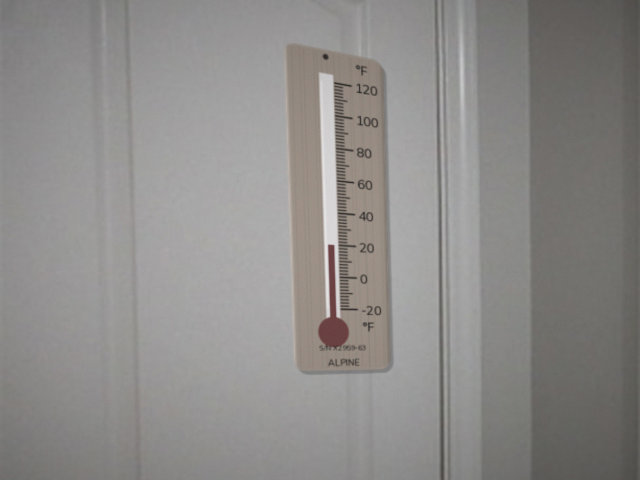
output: 20 °F
